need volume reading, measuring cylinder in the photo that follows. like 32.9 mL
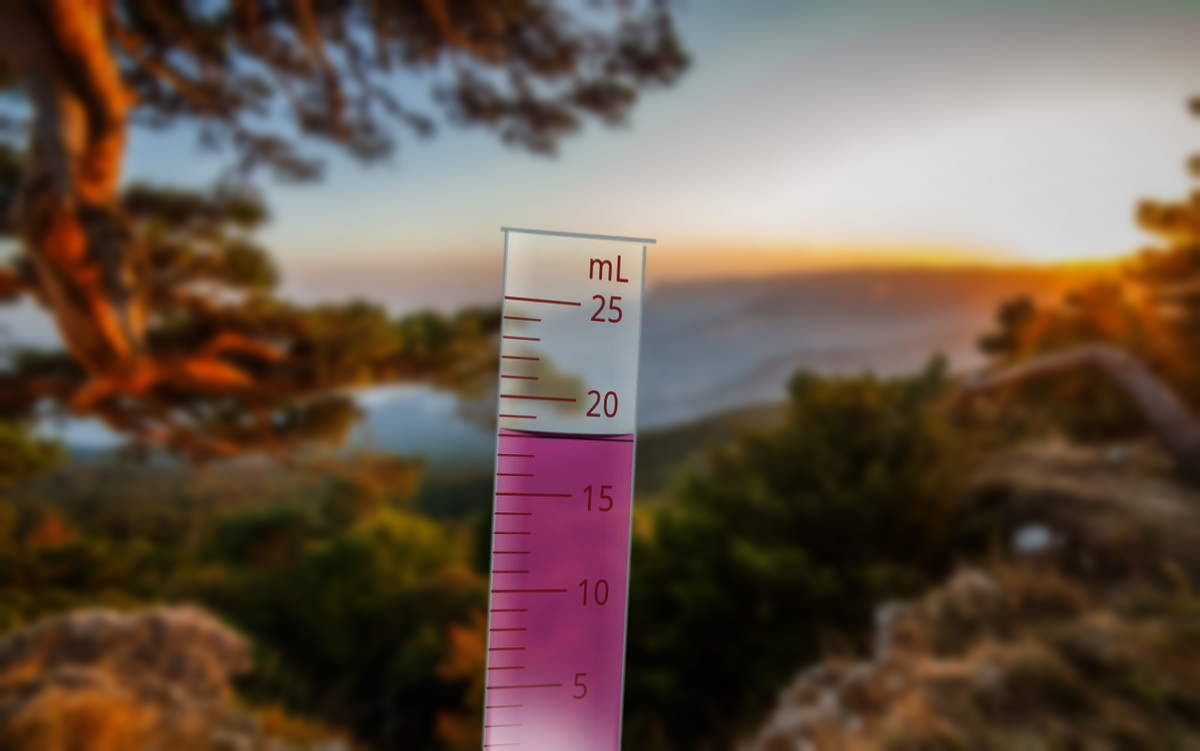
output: 18 mL
